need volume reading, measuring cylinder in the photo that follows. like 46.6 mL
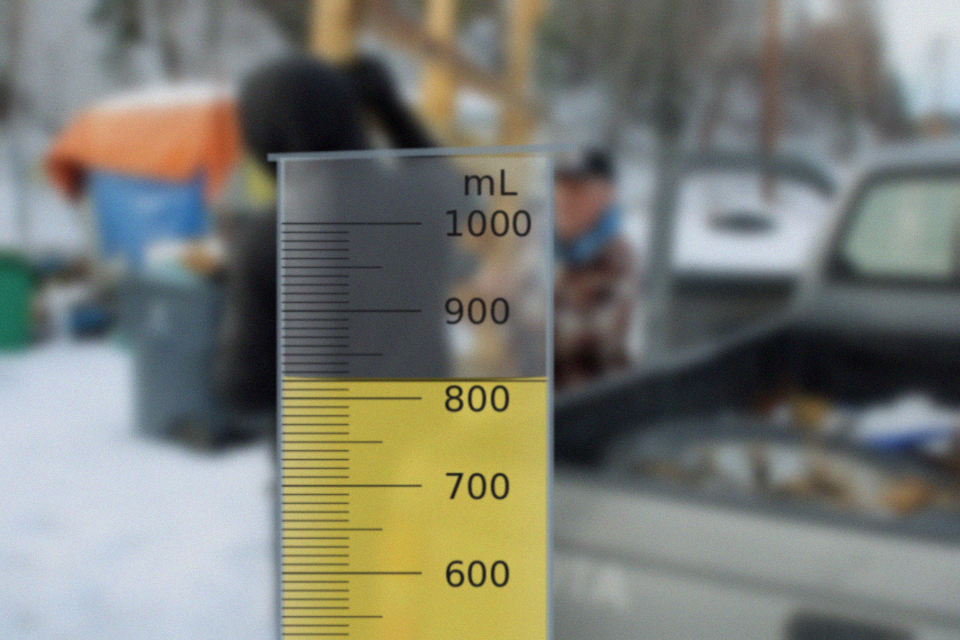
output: 820 mL
